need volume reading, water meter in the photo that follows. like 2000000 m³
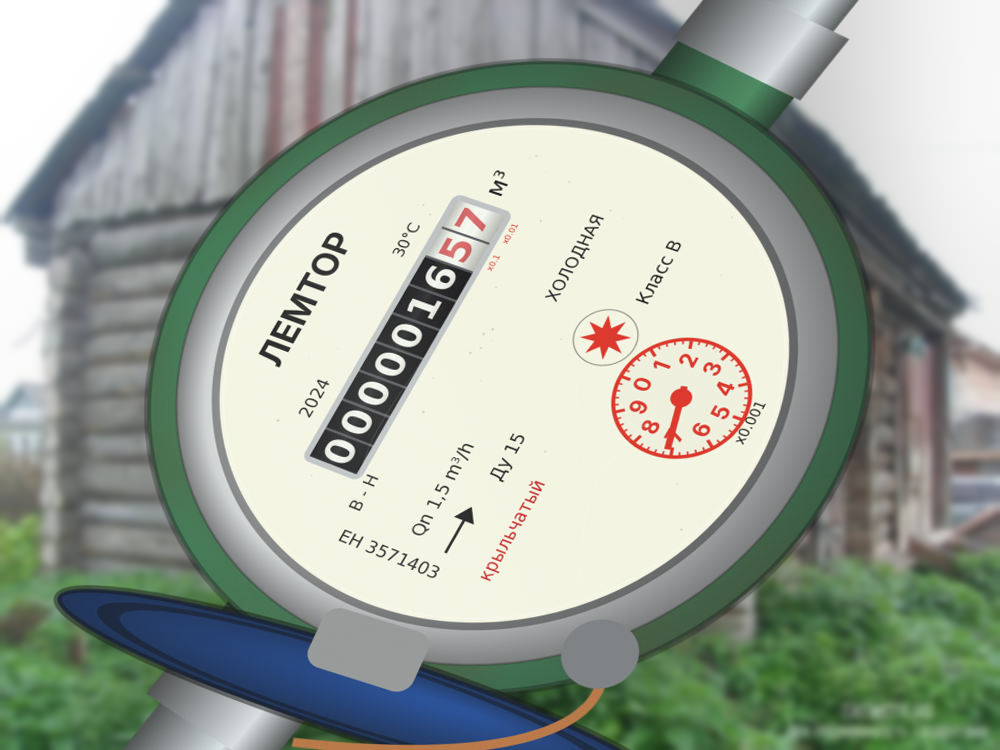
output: 16.577 m³
